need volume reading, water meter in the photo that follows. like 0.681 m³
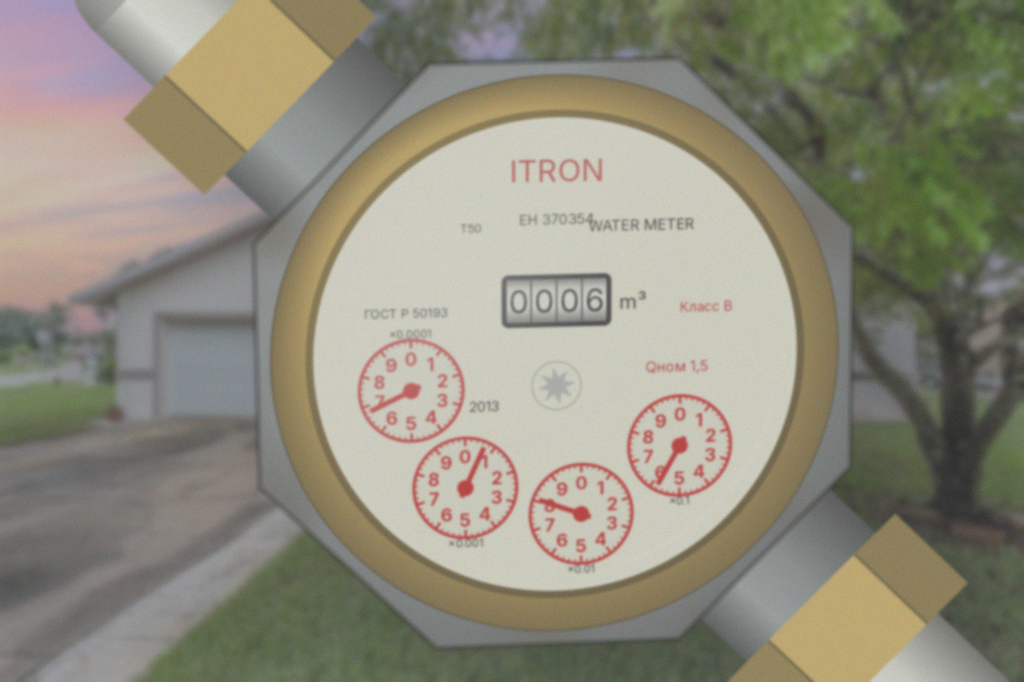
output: 6.5806 m³
